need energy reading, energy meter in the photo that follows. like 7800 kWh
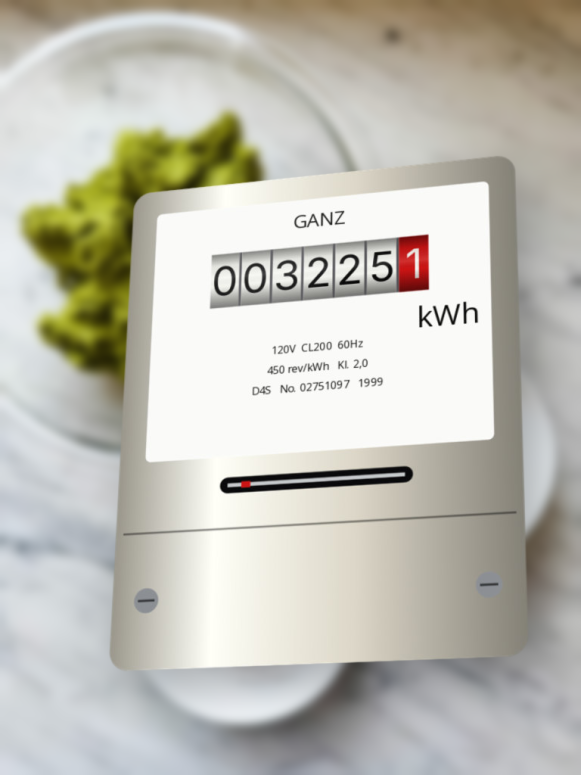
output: 3225.1 kWh
